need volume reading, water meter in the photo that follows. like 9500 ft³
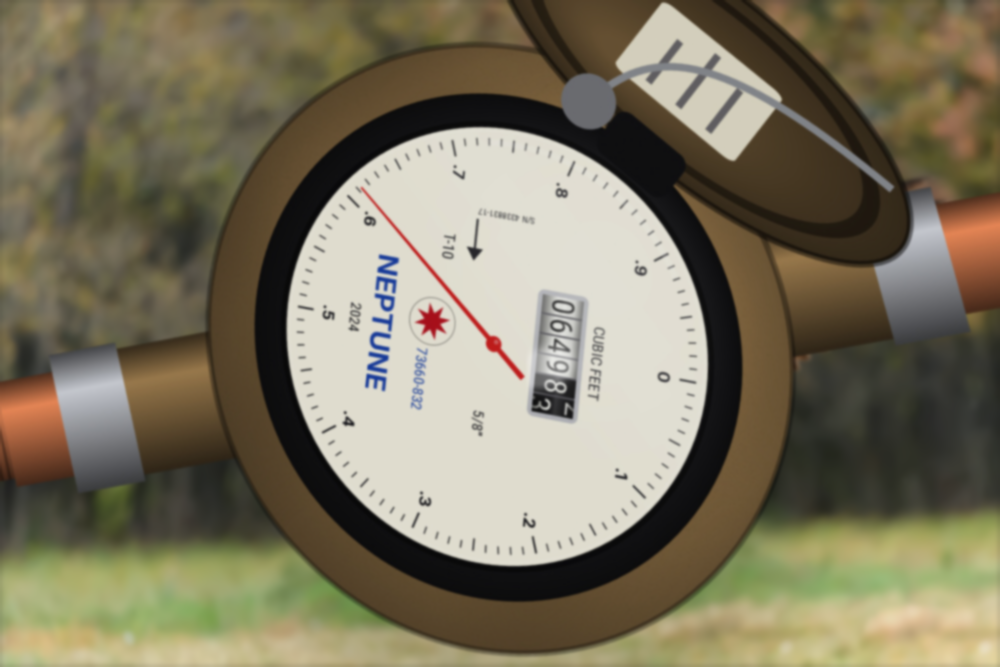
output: 64982.61 ft³
